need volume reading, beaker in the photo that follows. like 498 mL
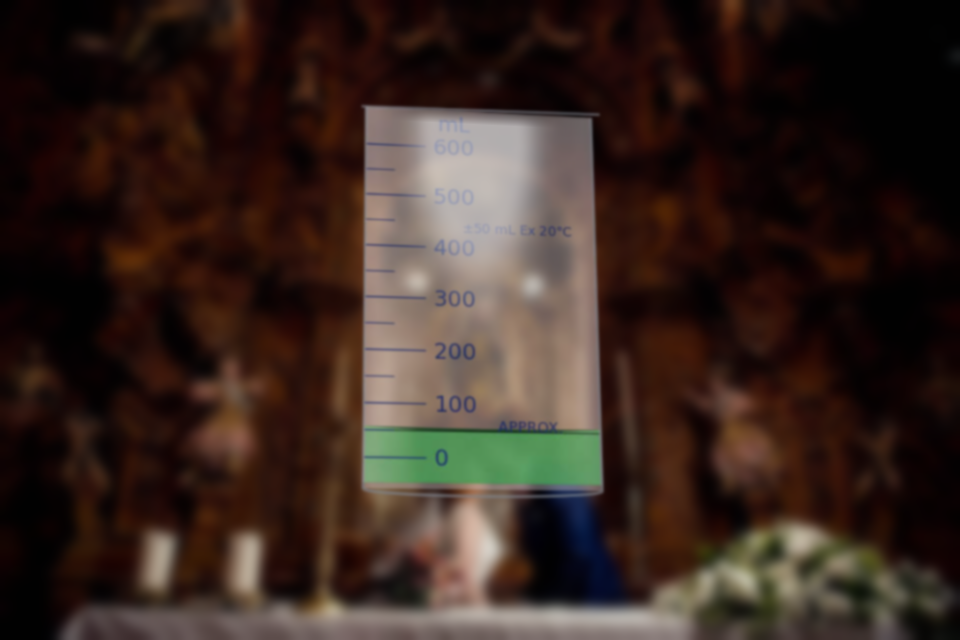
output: 50 mL
